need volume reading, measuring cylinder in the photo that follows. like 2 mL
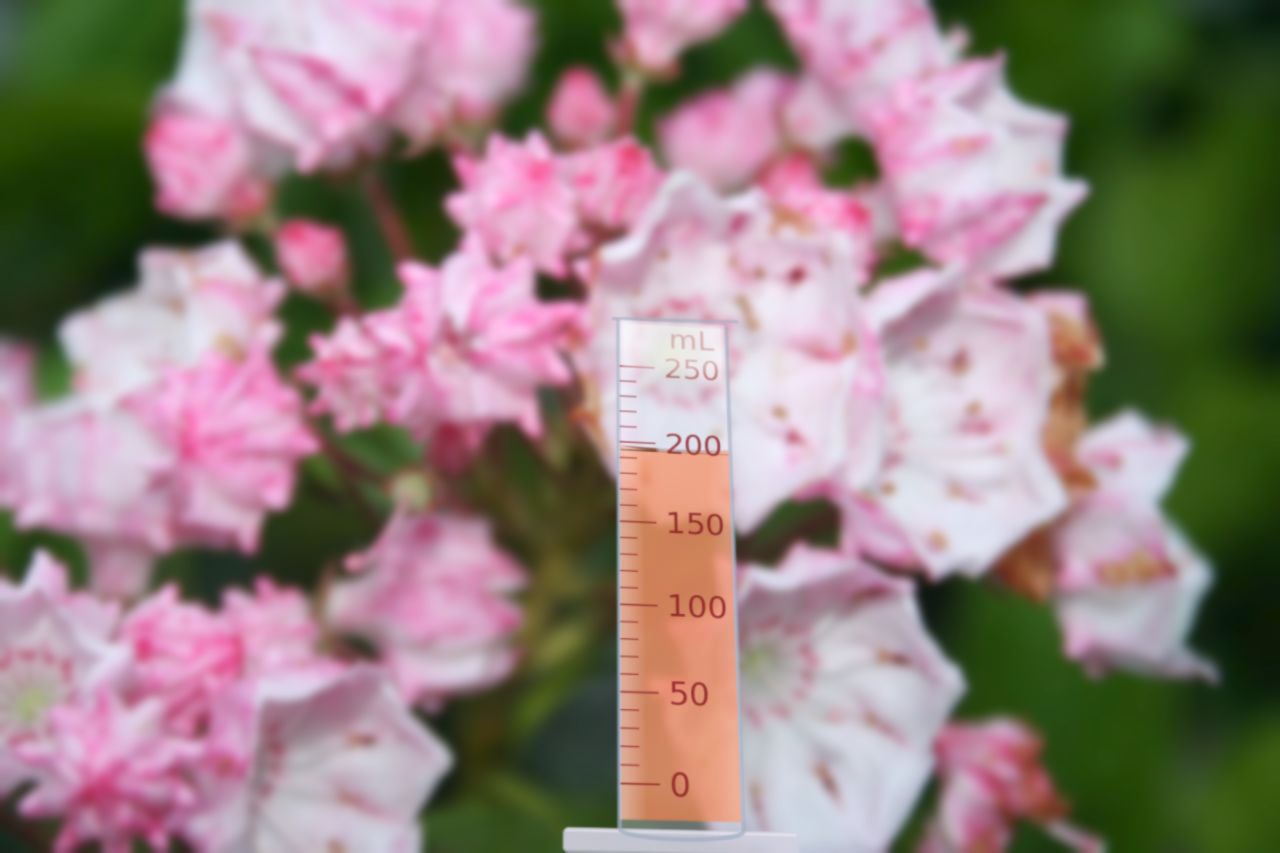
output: 195 mL
